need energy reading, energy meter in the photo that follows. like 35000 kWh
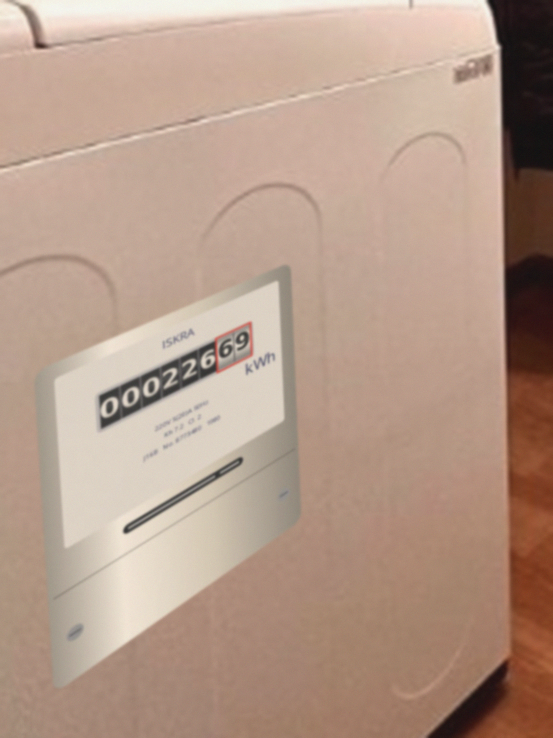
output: 226.69 kWh
